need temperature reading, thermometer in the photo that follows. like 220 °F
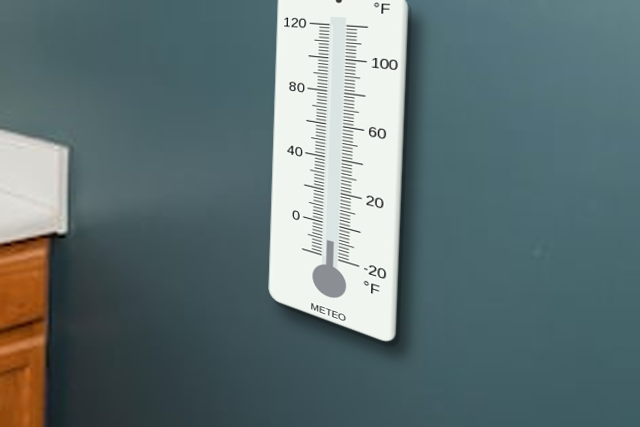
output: -10 °F
